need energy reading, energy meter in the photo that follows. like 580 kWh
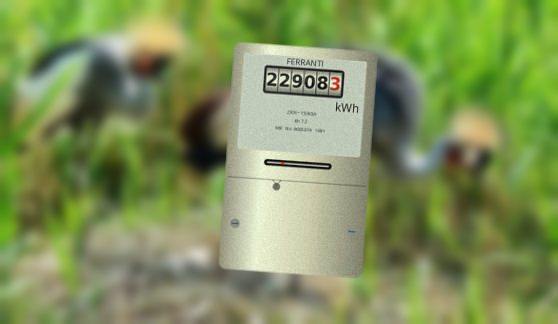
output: 22908.3 kWh
